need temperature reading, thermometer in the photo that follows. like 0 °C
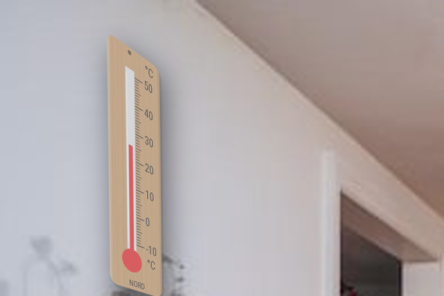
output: 25 °C
